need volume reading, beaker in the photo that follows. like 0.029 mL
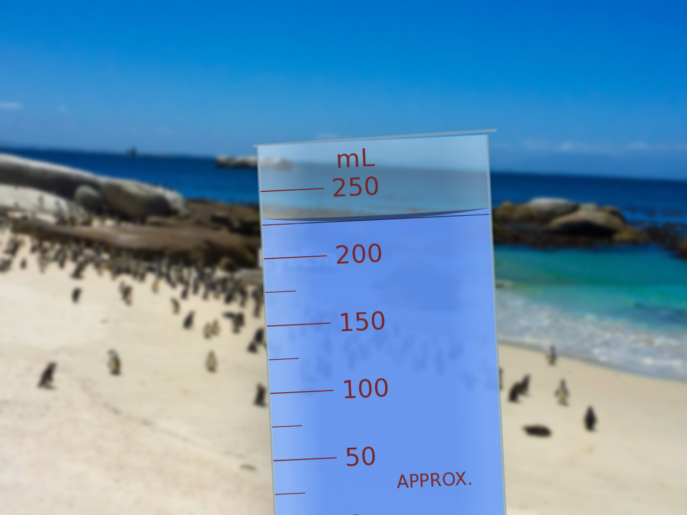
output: 225 mL
